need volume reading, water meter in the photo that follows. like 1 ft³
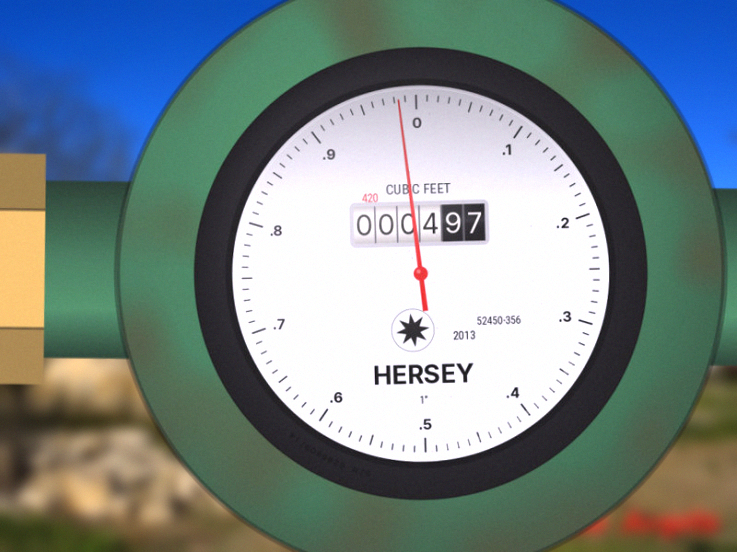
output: 496.98 ft³
